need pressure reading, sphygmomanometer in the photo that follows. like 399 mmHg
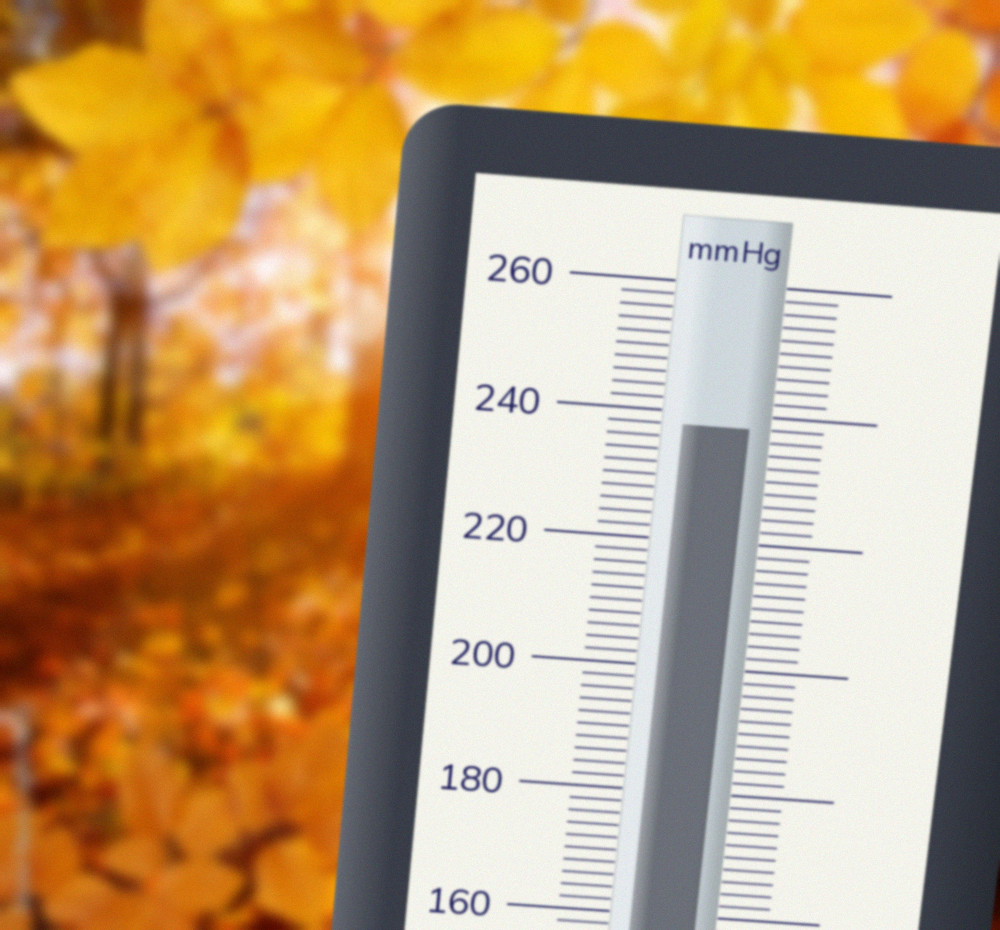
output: 238 mmHg
